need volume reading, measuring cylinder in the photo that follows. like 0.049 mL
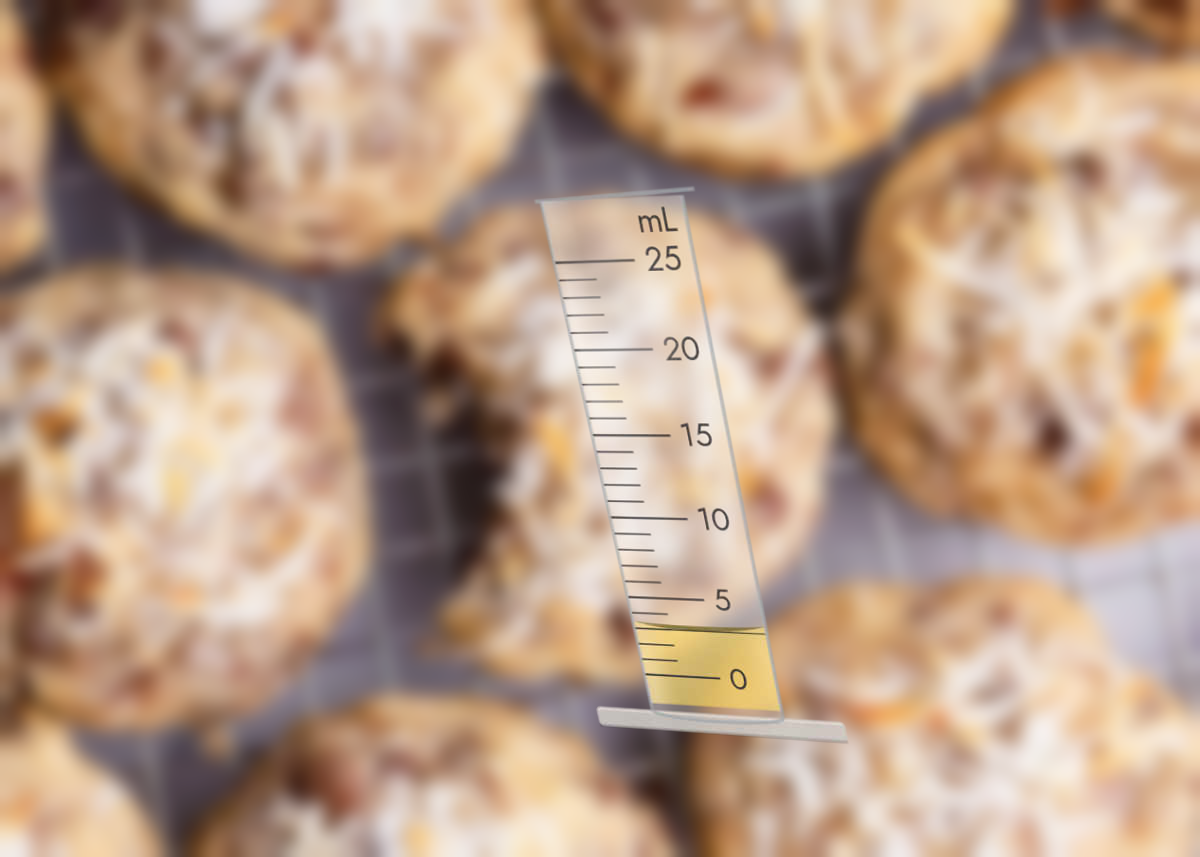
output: 3 mL
